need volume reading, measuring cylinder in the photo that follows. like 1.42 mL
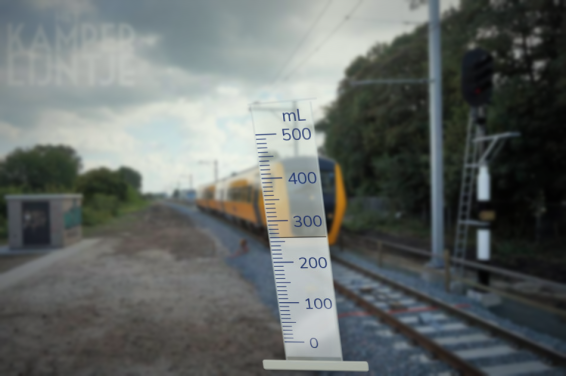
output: 260 mL
